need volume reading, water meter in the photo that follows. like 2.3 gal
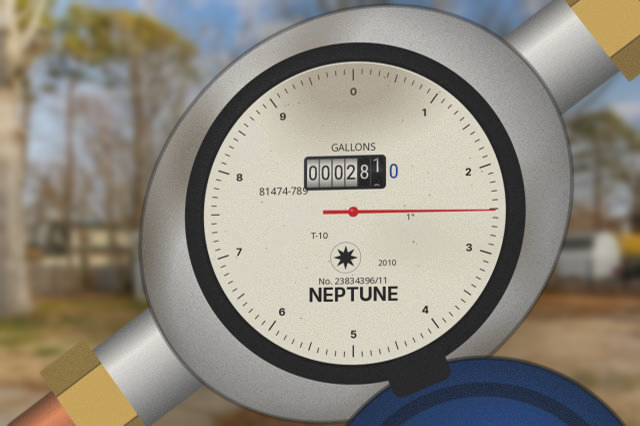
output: 2812.5 gal
